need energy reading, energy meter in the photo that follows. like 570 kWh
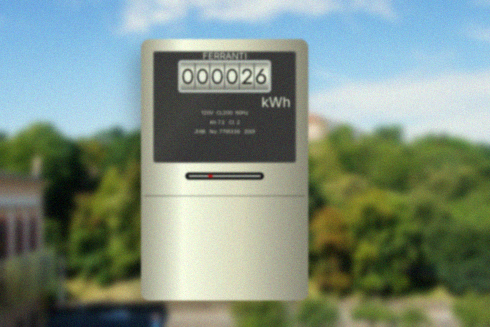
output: 26 kWh
